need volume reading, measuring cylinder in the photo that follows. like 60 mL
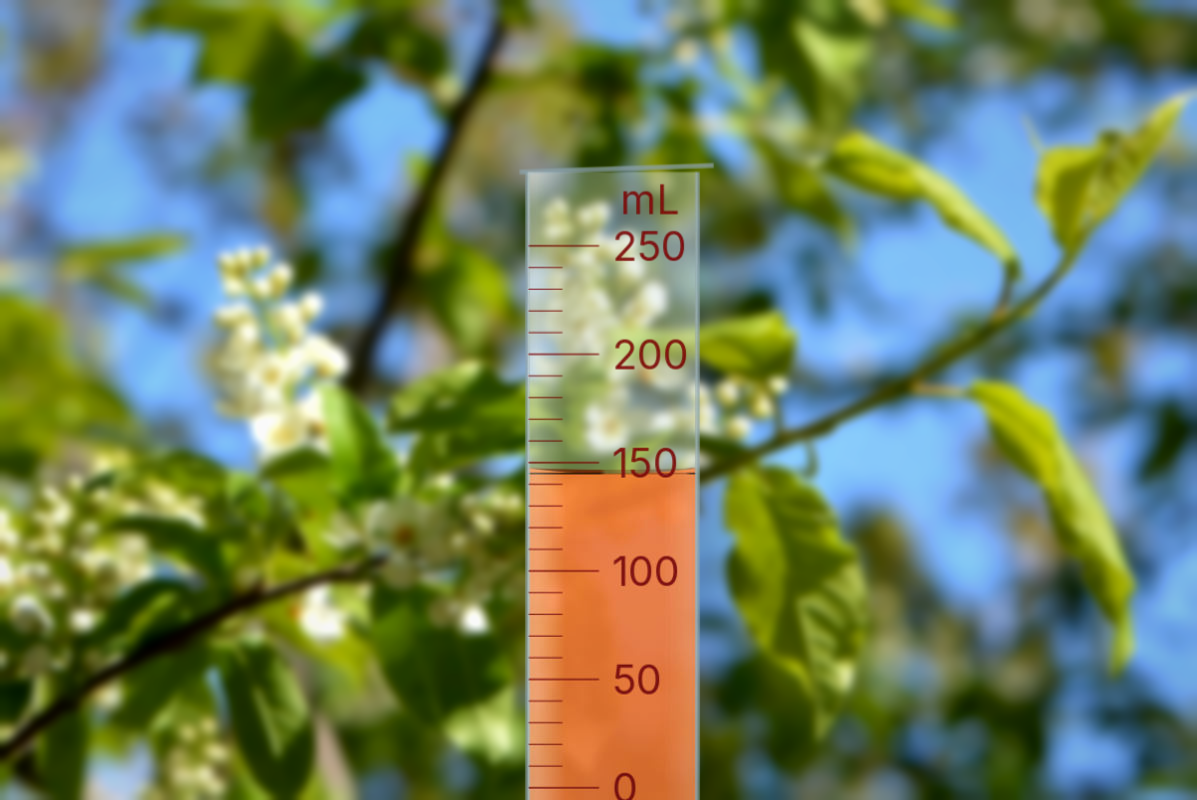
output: 145 mL
